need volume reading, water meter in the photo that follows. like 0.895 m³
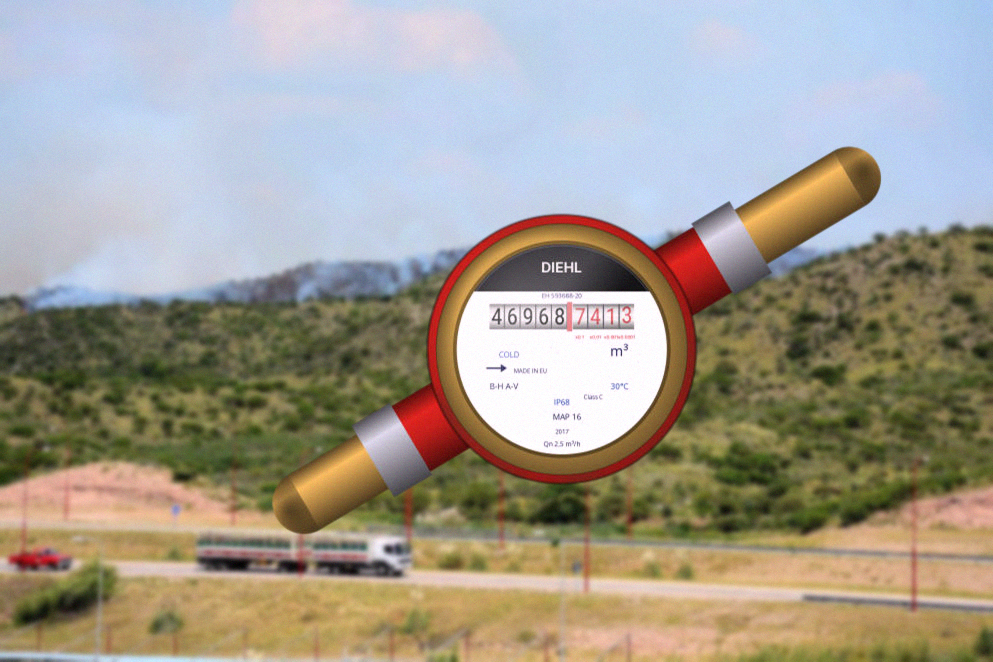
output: 46968.7413 m³
